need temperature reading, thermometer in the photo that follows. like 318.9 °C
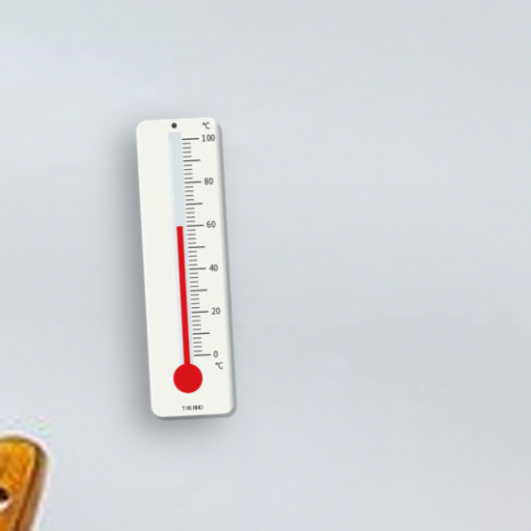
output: 60 °C
